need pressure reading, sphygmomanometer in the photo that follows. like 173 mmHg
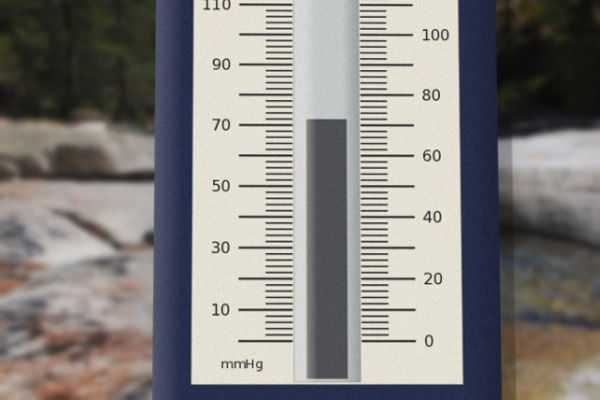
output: 72 mmHg
